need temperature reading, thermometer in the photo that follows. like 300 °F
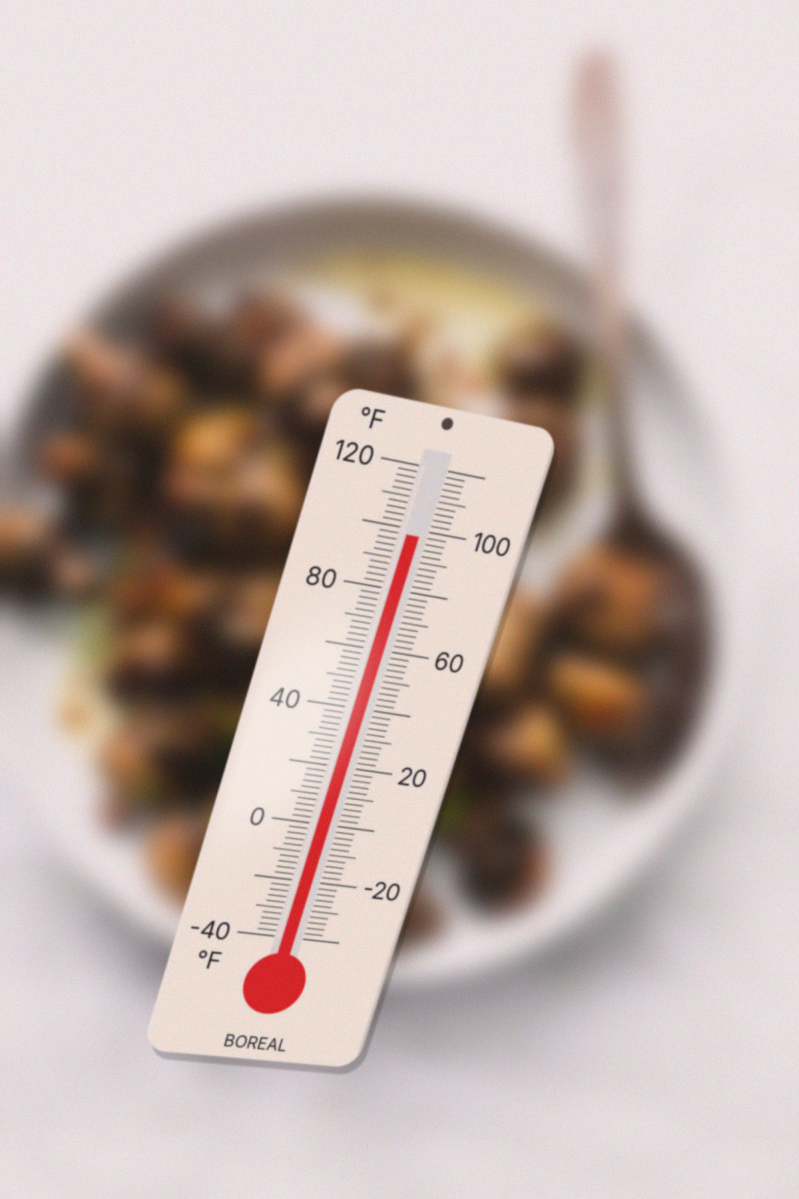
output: 98 °F
